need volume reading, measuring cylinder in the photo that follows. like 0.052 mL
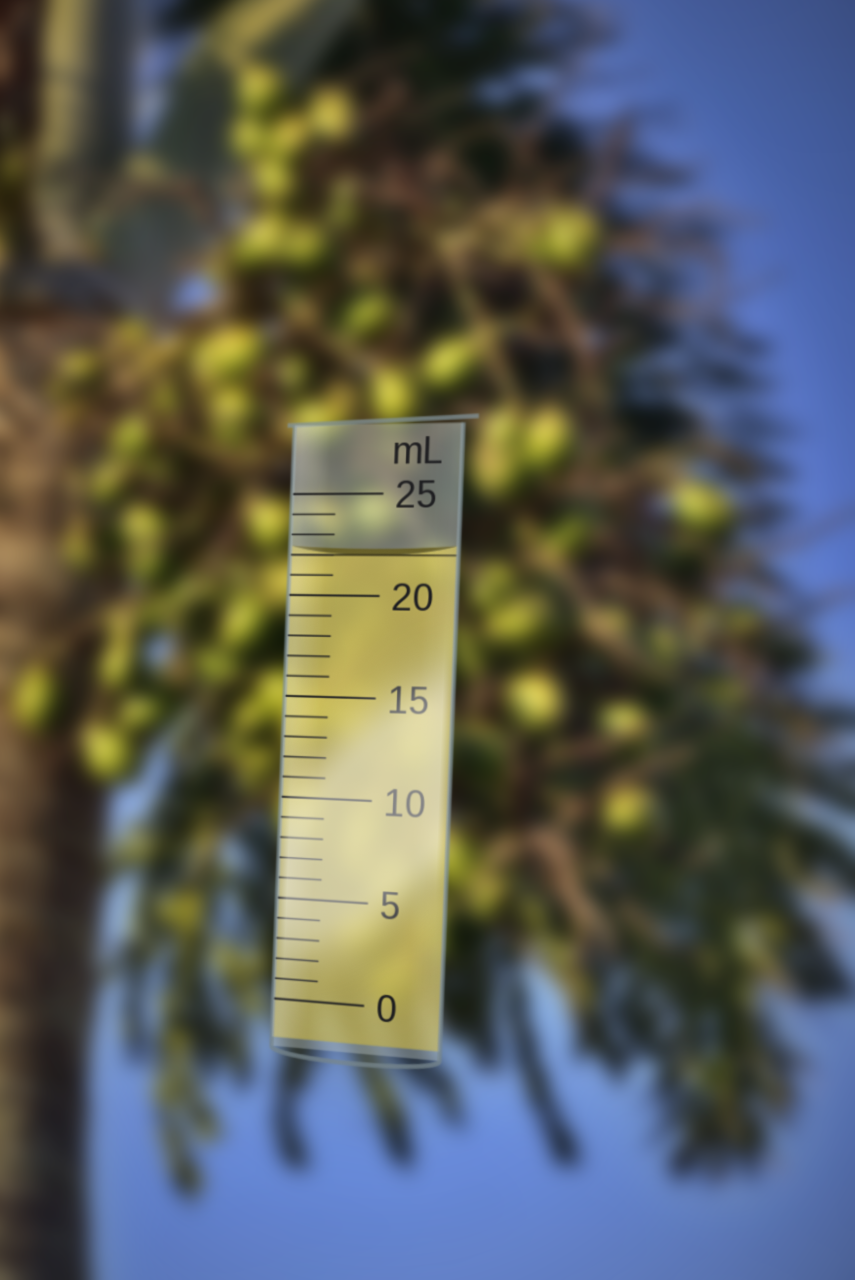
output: 22 mL
